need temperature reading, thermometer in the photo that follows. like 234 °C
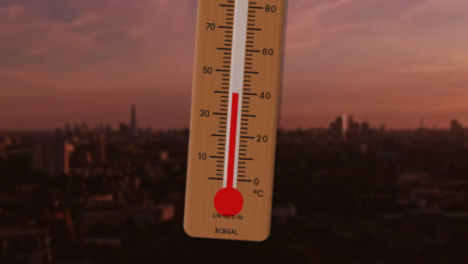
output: 40 °C
